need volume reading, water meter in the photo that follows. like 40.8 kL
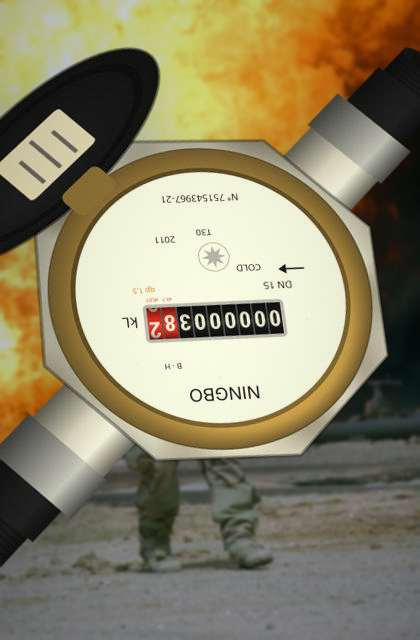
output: 3.82 kL
